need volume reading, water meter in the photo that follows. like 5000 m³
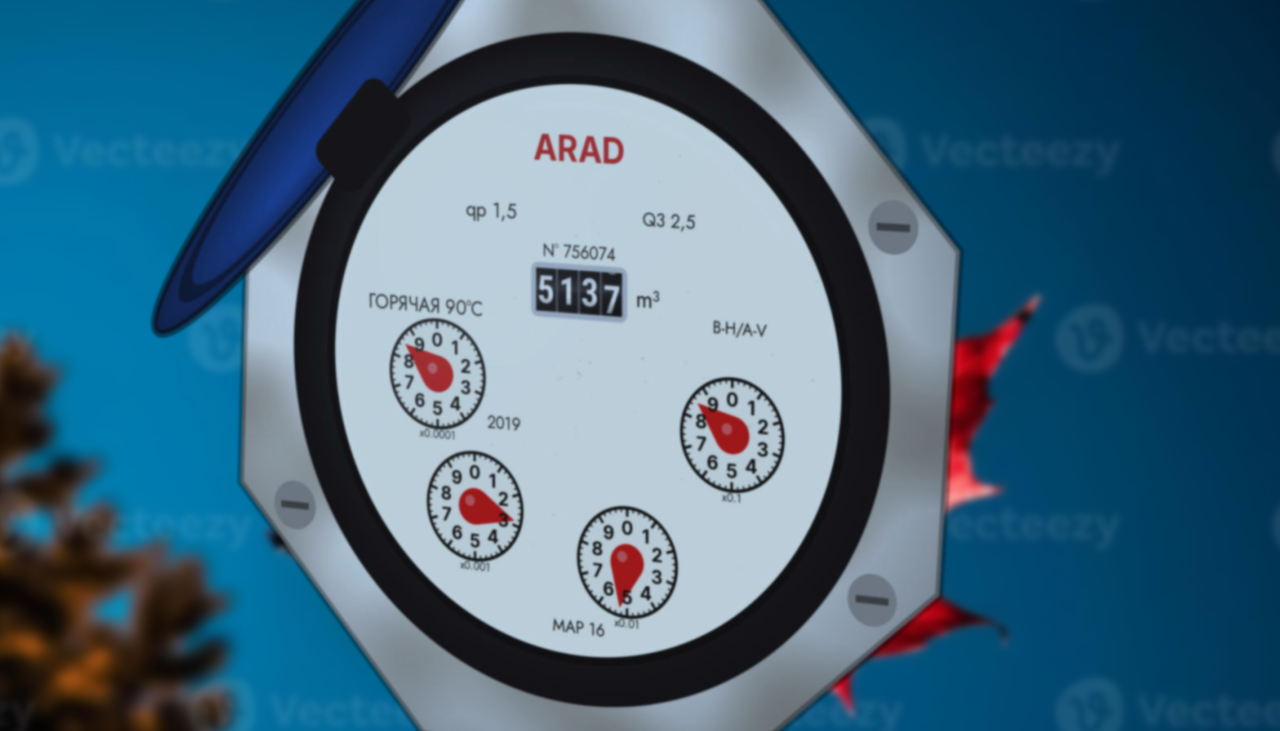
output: 5136.8528 m³
